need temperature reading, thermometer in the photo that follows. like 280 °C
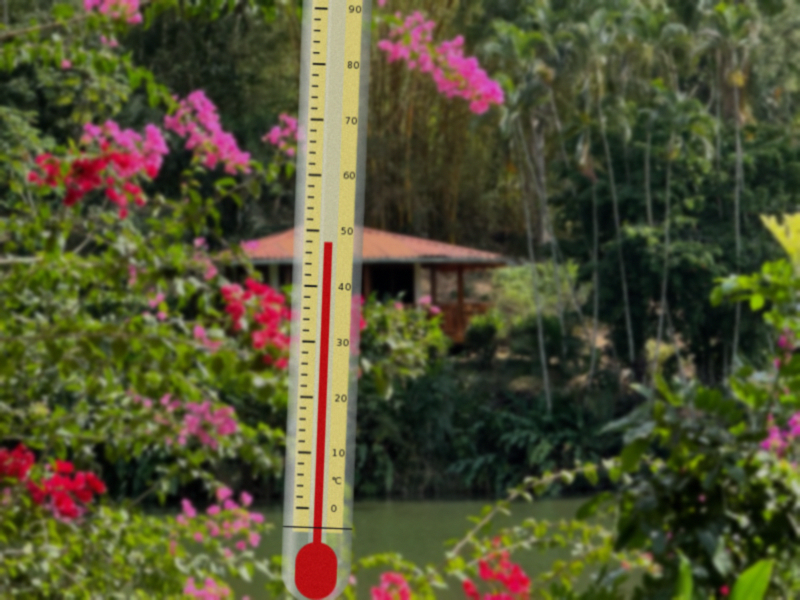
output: 48 °C
